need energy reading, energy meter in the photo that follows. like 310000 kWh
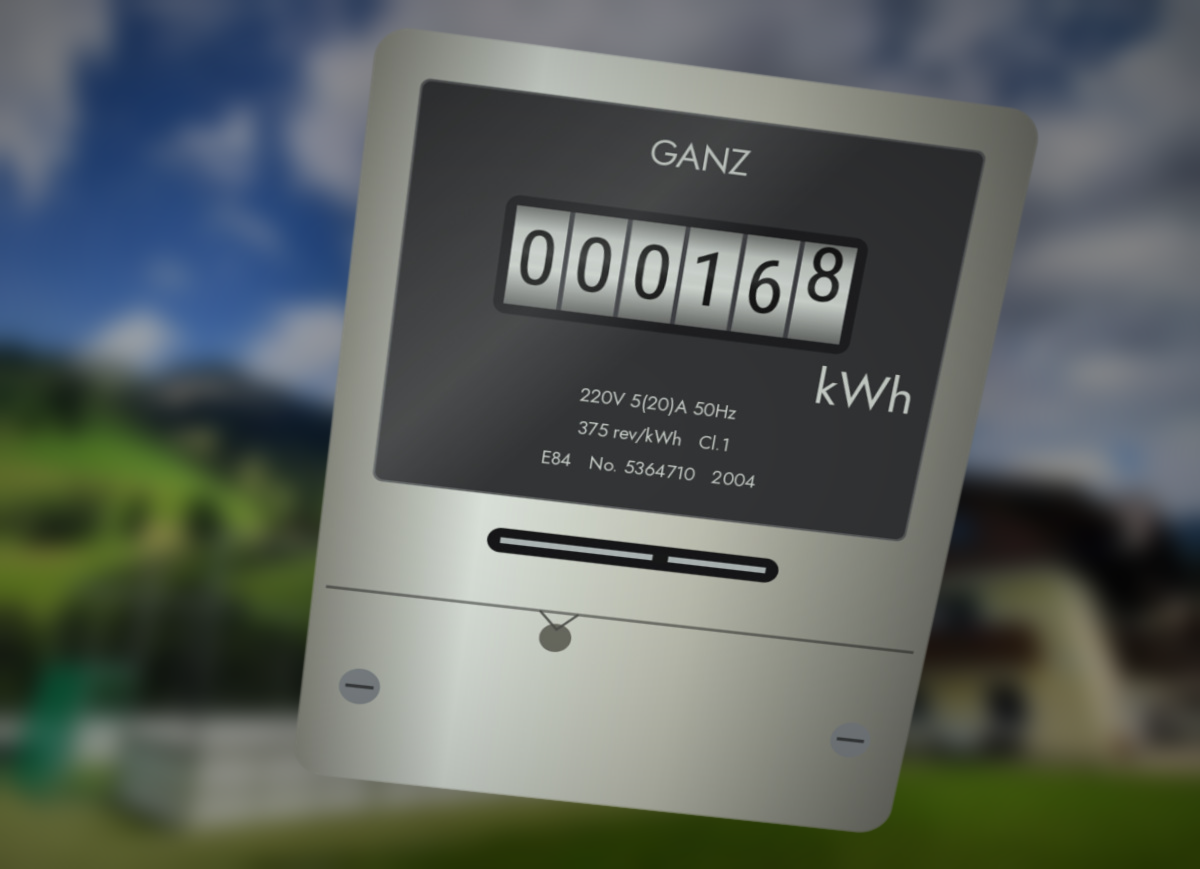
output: 168 kWh
